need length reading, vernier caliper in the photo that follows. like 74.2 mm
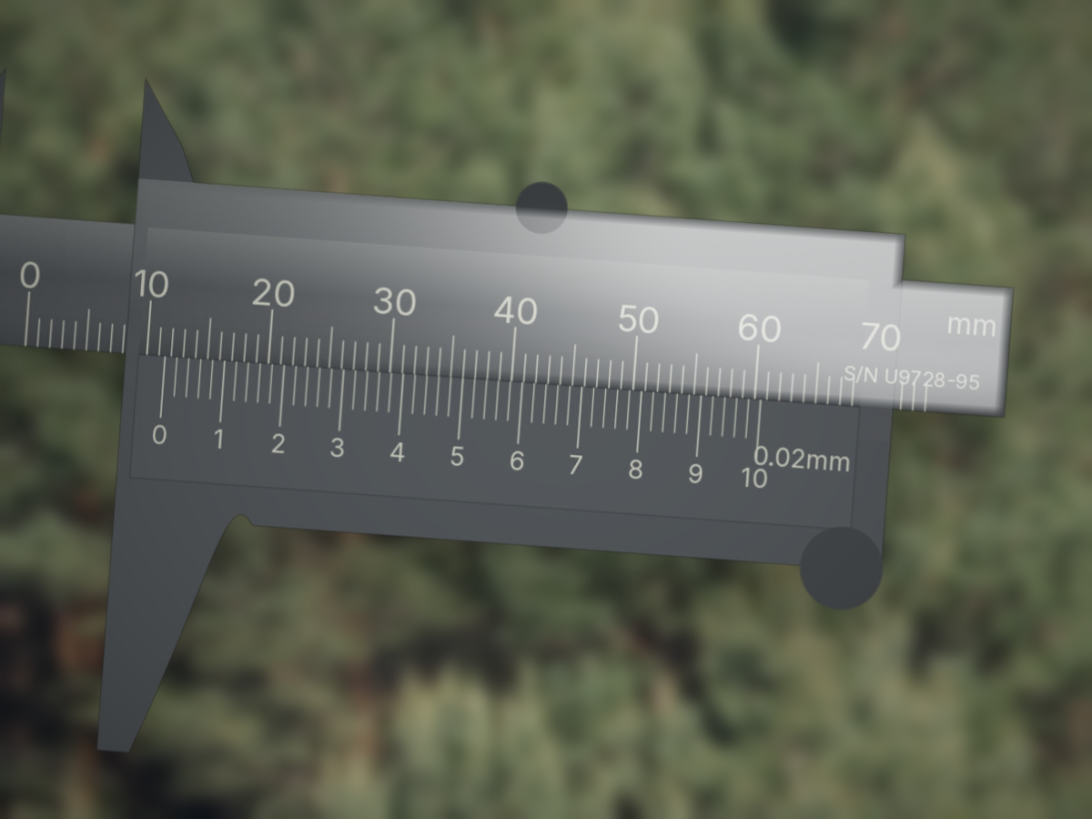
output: 11.5 mm
